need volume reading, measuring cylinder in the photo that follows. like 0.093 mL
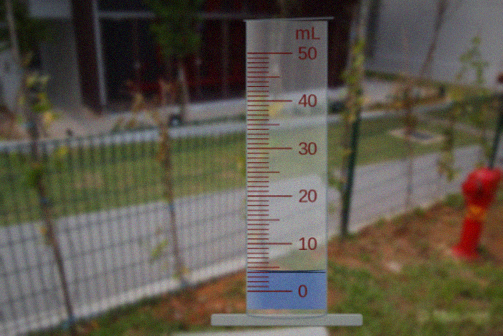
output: 4 mL
